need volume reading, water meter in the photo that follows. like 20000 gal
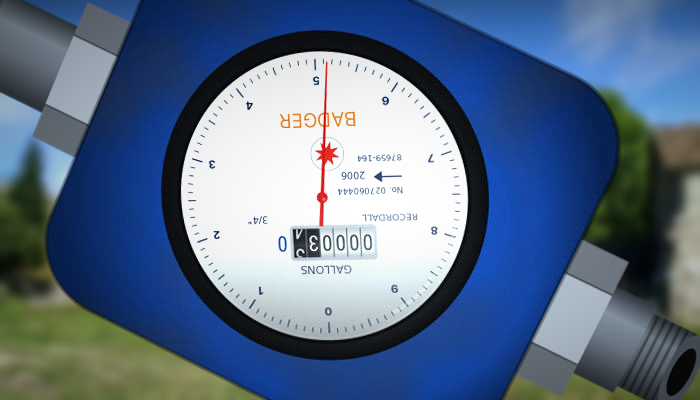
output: 335.1 gal
